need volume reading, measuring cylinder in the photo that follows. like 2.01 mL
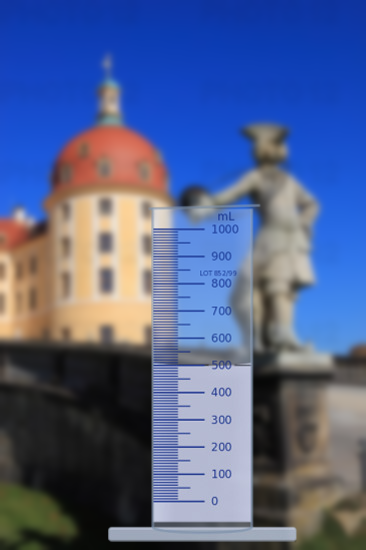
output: 500 mL
